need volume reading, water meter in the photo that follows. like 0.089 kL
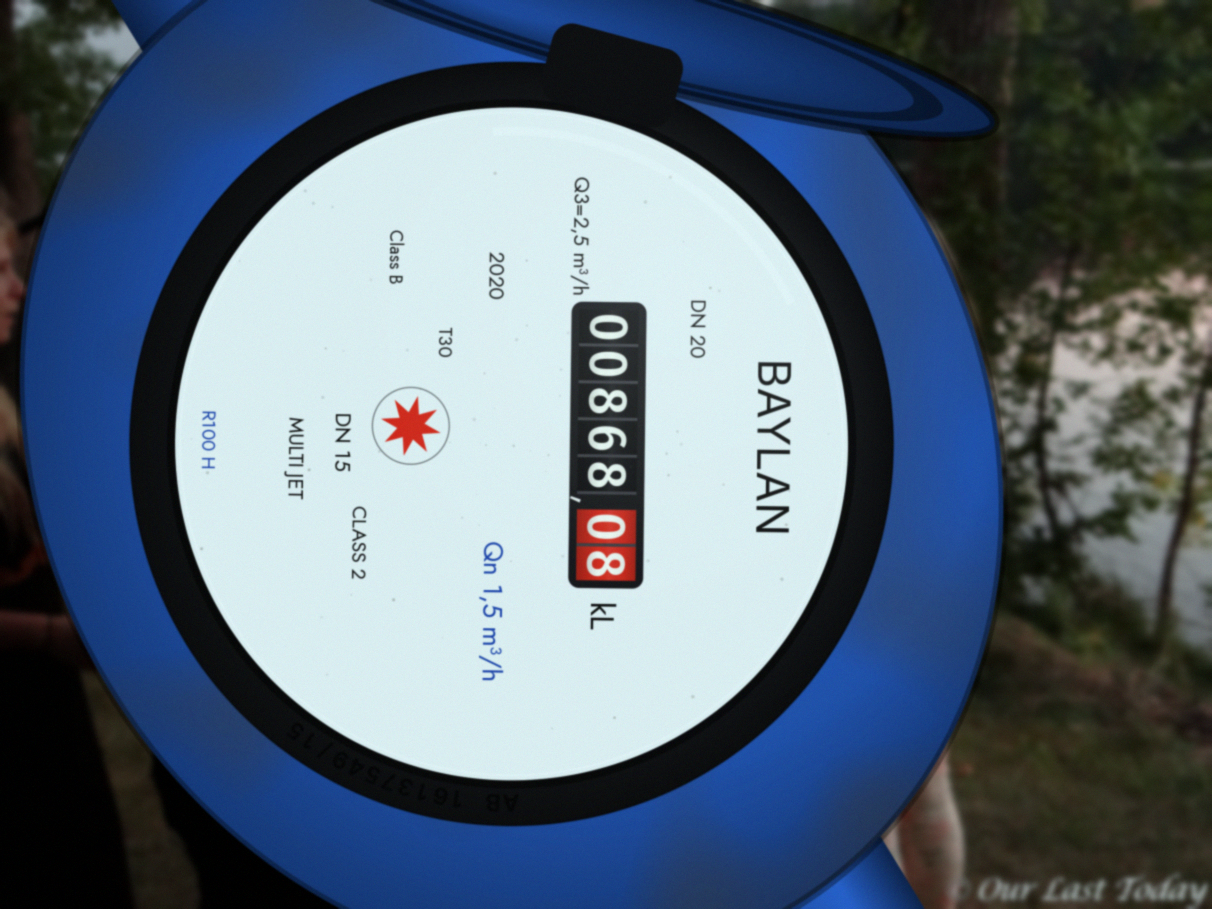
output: 868.08 kL
